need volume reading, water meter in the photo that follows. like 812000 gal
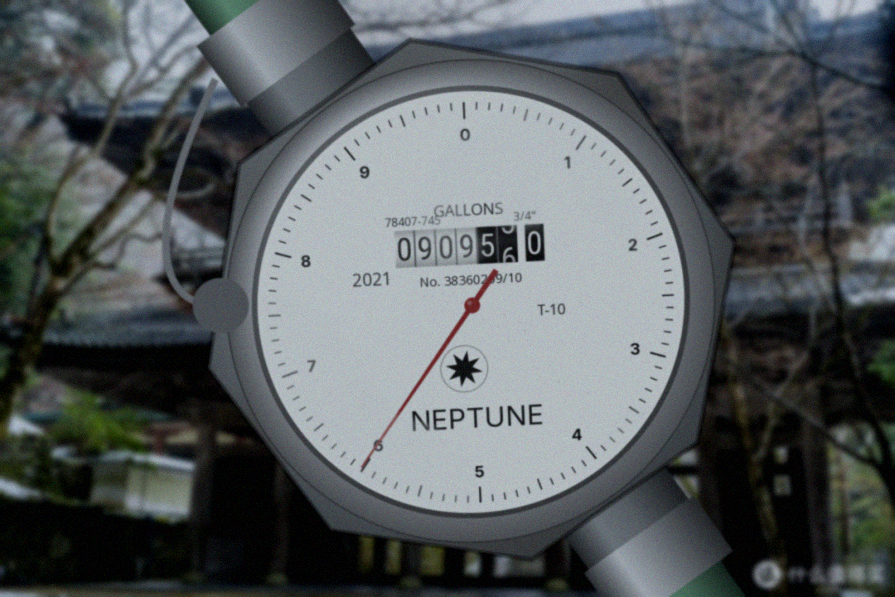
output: 909556.0 gal
